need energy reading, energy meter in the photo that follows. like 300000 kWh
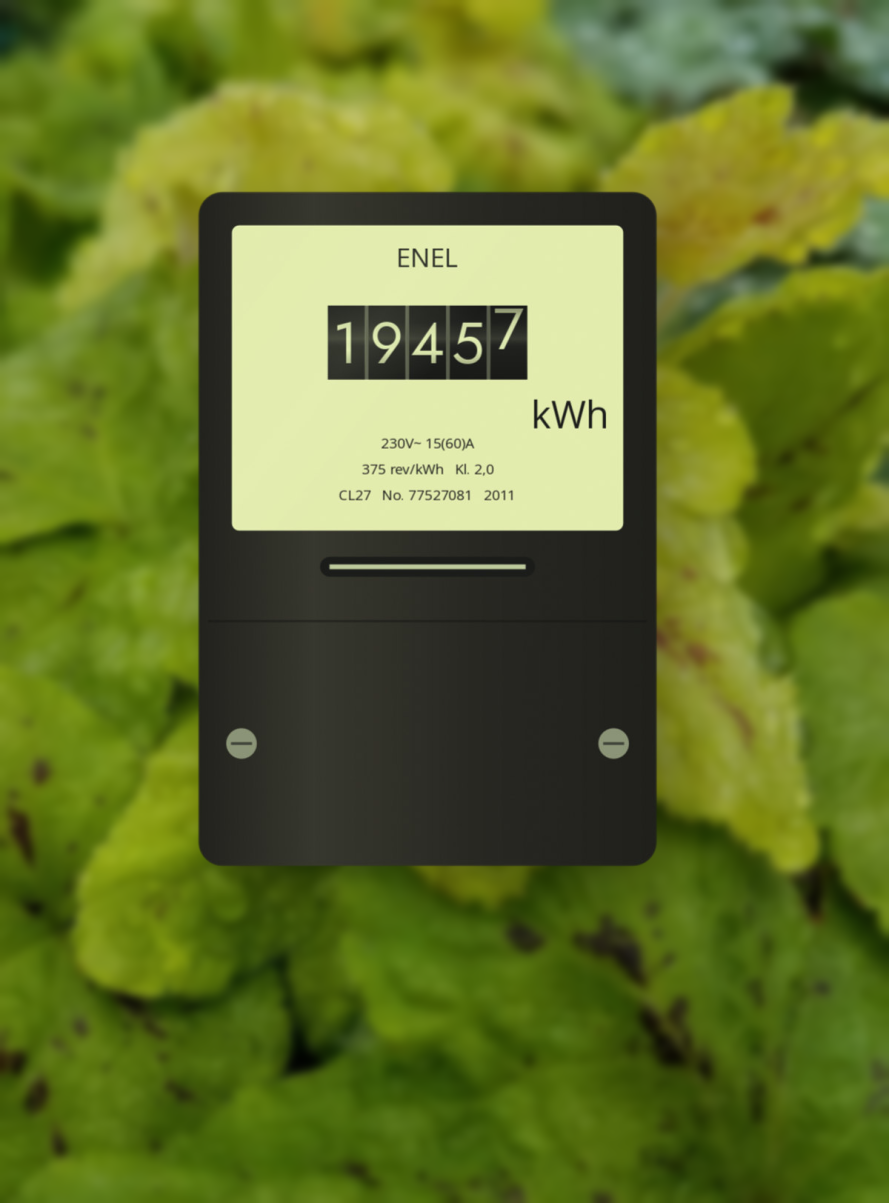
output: 19457 kWh
